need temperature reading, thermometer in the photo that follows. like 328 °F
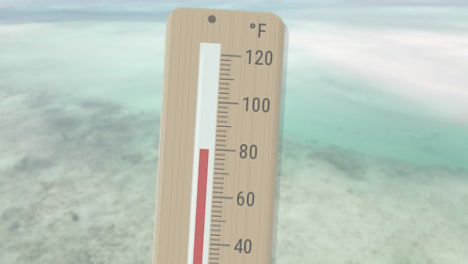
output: 80 °F
